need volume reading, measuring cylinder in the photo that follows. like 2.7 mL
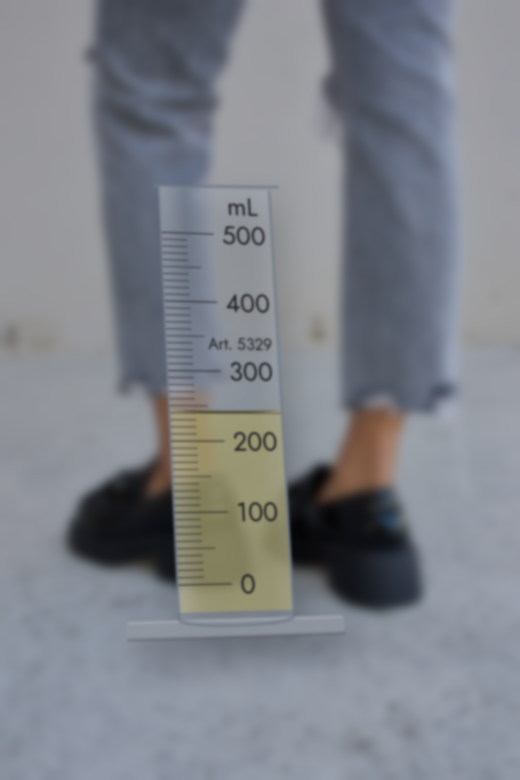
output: 240 mL
